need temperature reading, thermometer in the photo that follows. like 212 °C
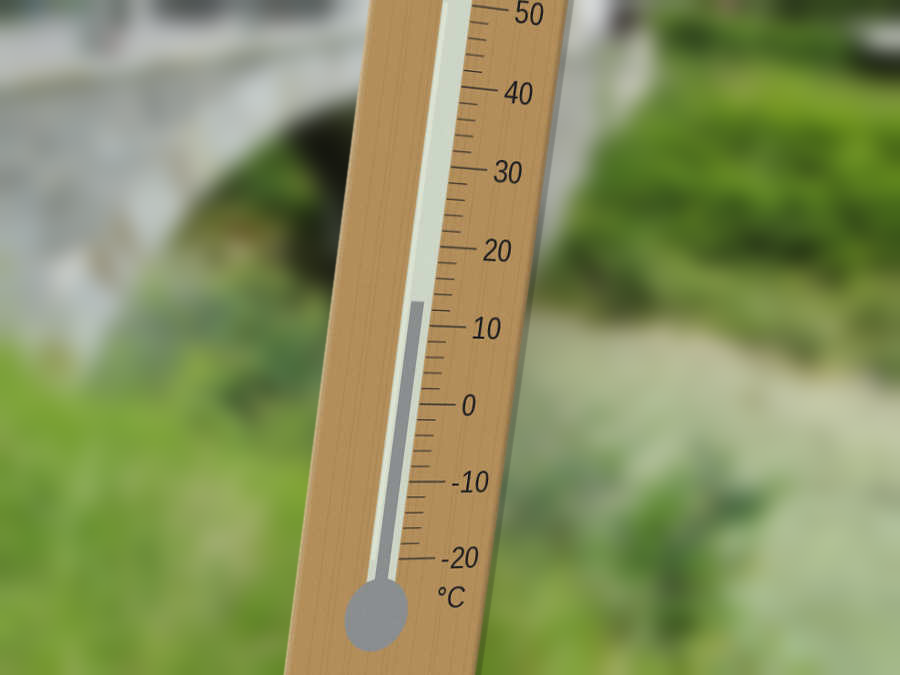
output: 13 °C
